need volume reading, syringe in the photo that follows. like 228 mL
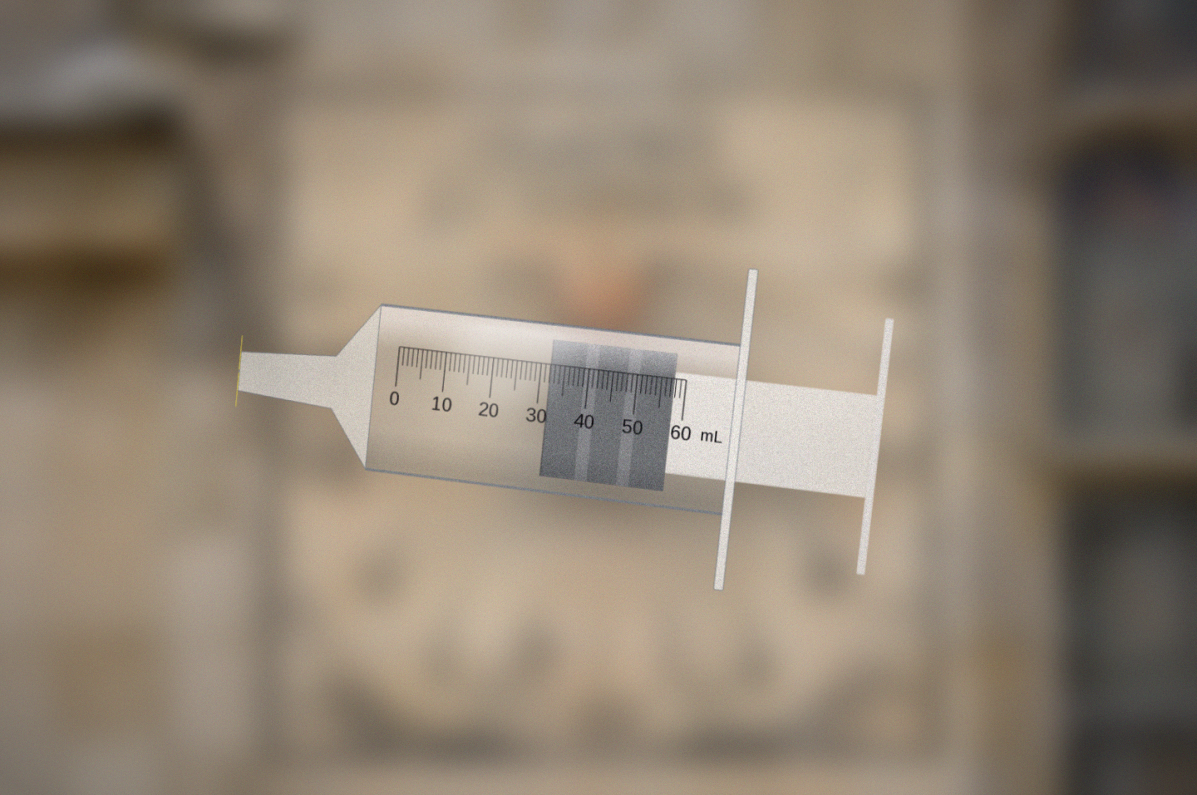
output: 32 mL
